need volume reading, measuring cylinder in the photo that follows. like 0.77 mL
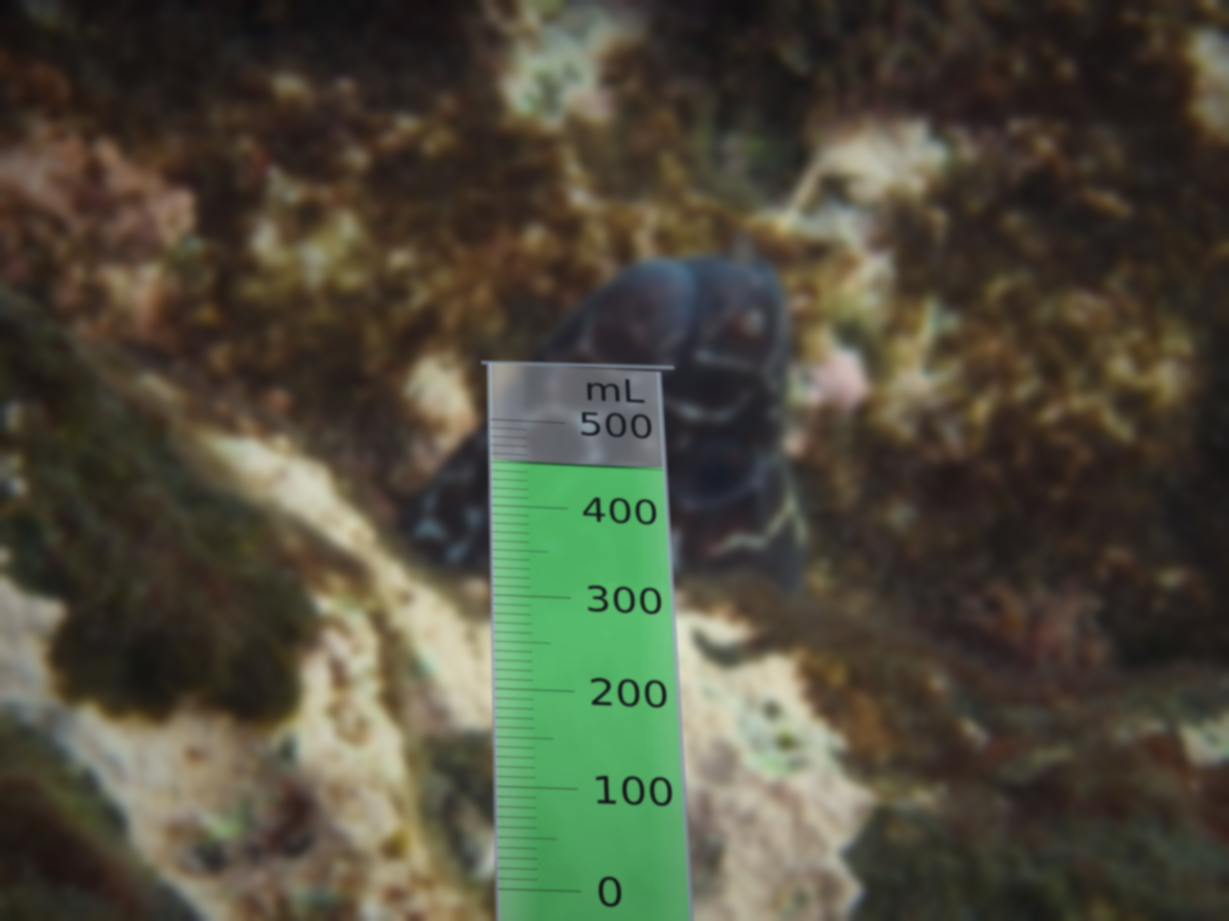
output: 450 mL
